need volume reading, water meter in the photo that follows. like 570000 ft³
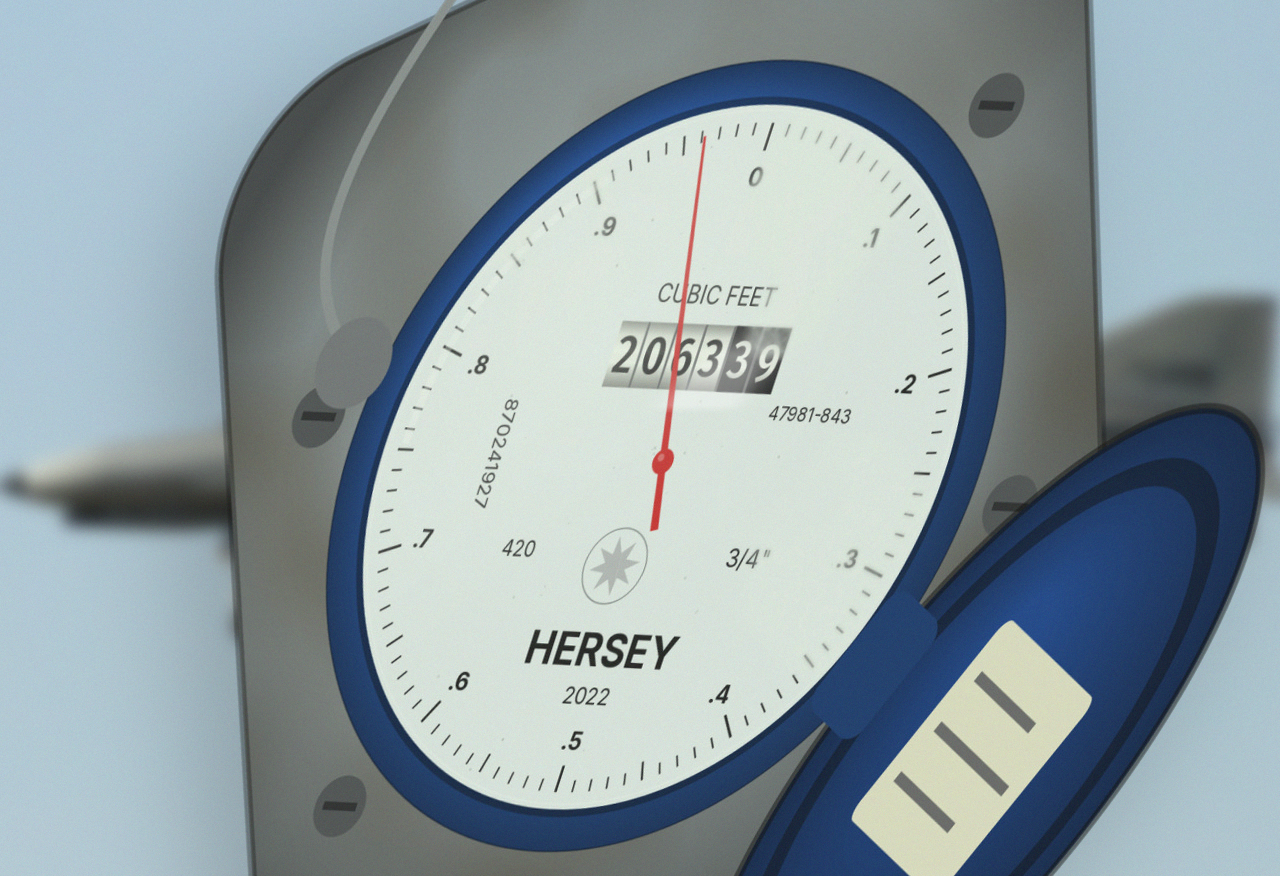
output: 206338.96 ft³
